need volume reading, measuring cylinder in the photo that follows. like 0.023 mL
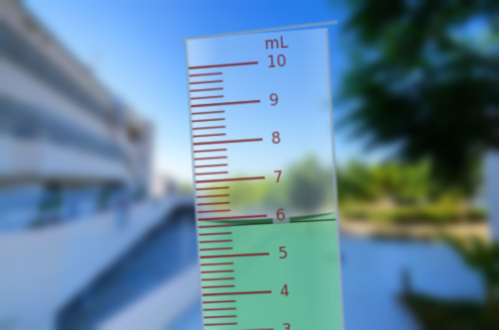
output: 5.8 mL
